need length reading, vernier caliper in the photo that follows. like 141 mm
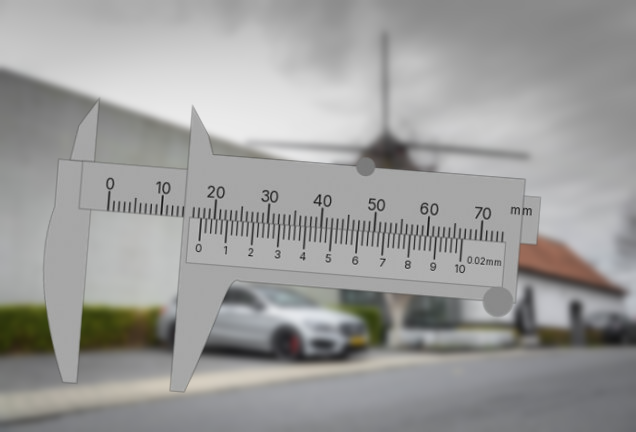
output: 17.5 mm
